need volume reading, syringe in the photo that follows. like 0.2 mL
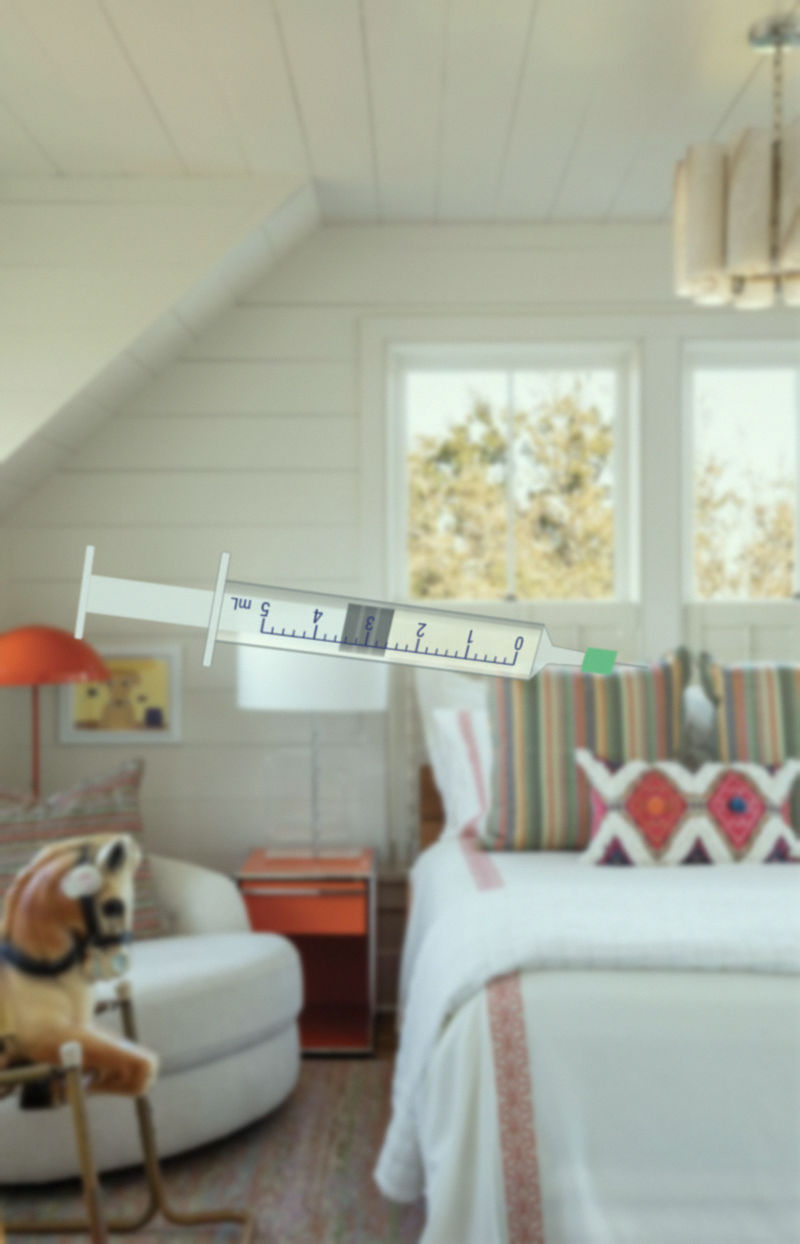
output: 2.6 mL
